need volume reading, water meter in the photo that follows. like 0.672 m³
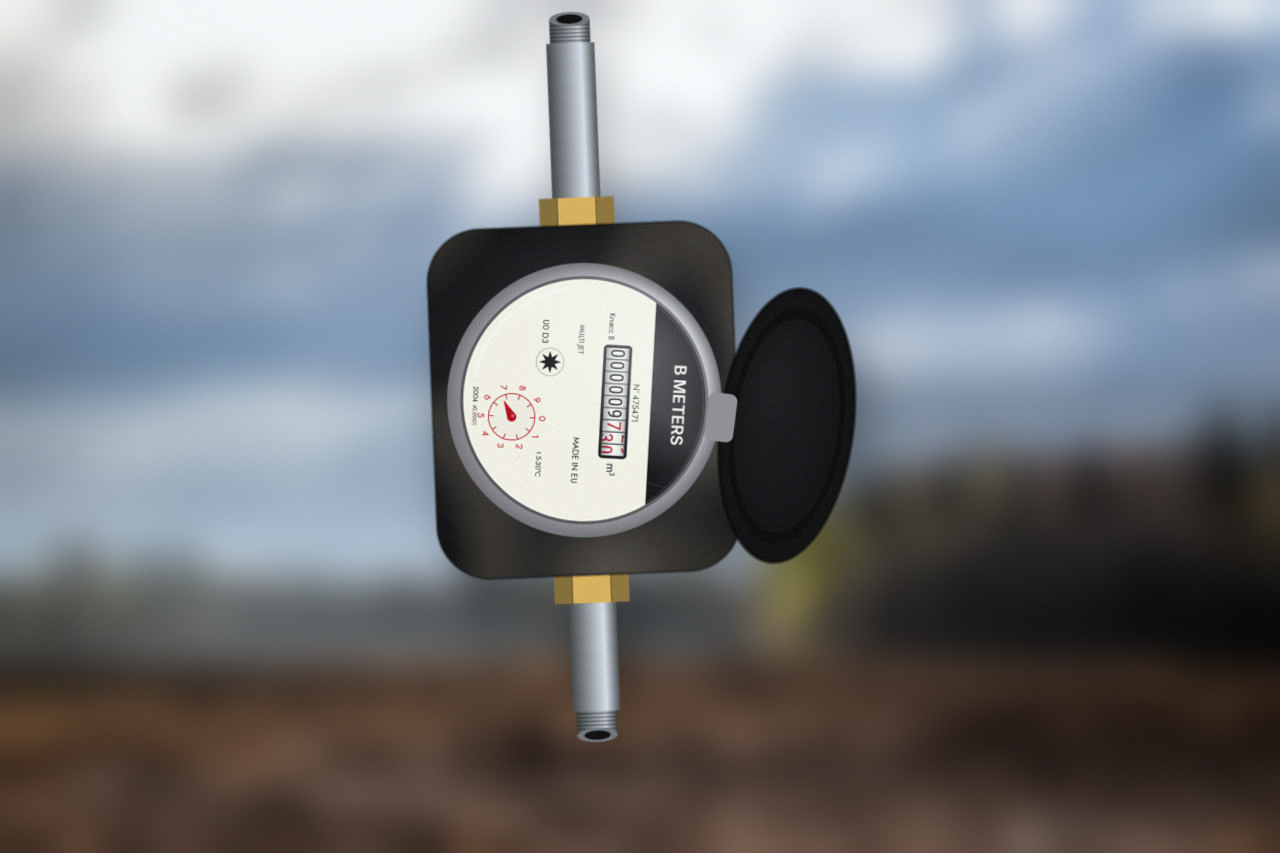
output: 9.7296 m³
